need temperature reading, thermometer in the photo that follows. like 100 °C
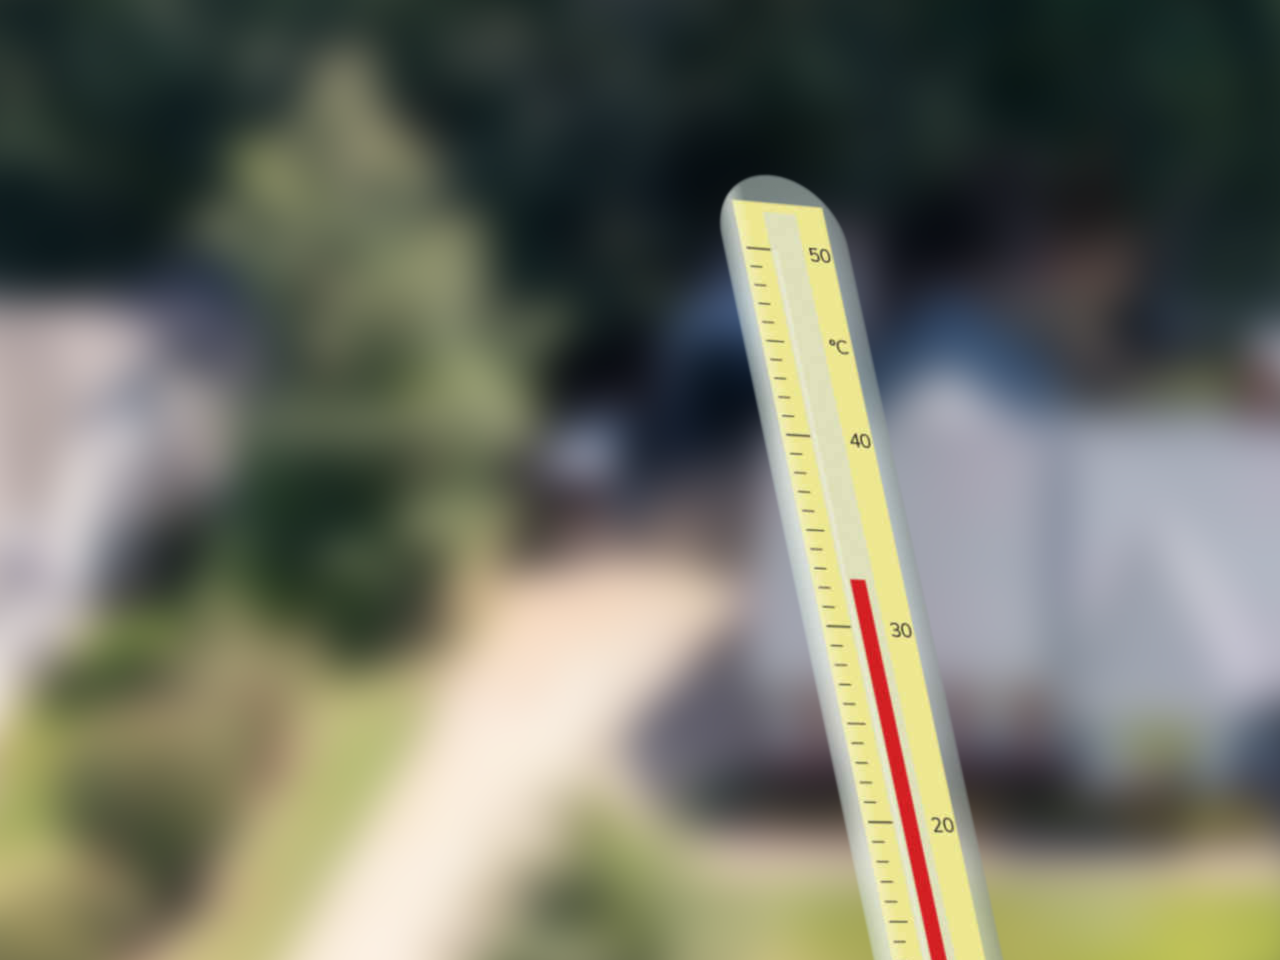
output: 32.5 °C
